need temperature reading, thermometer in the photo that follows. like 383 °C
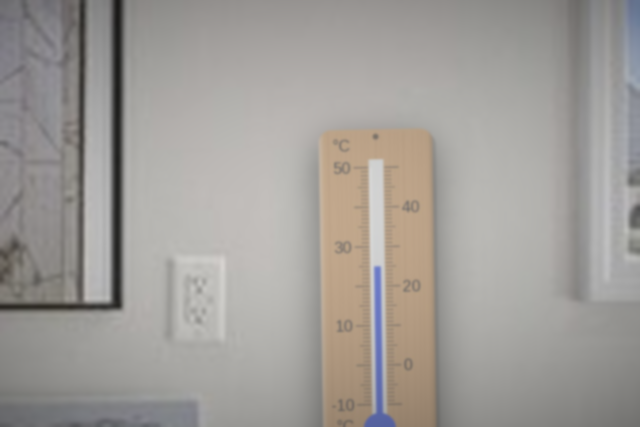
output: 25 °C
